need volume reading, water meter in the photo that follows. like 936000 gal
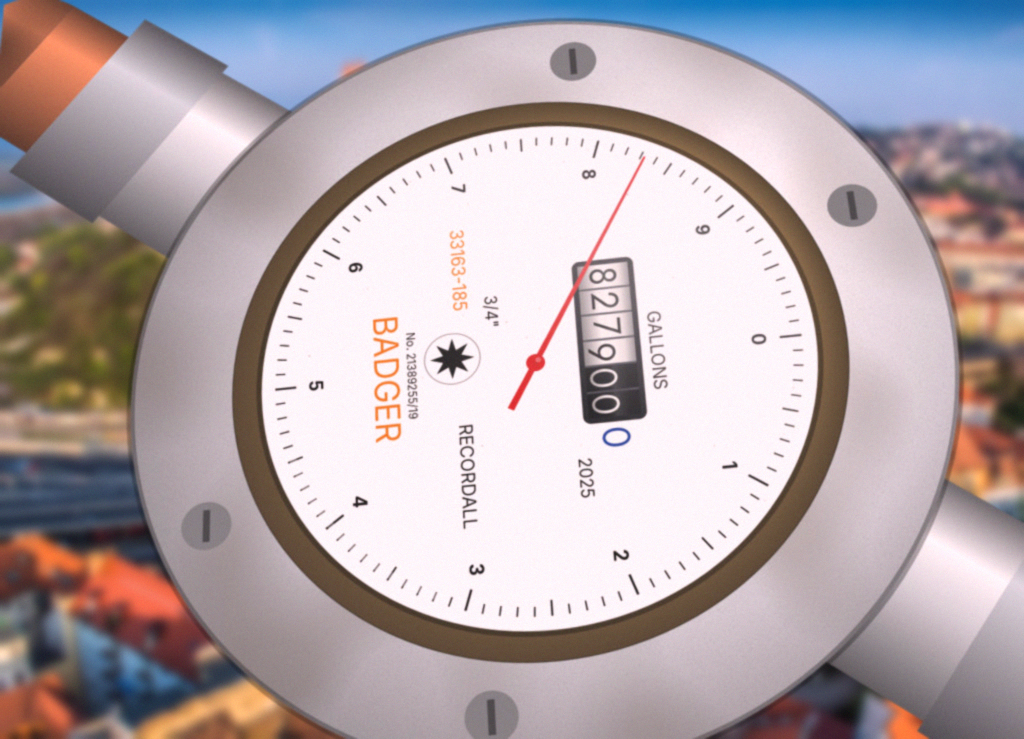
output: 8278998.3 gal
